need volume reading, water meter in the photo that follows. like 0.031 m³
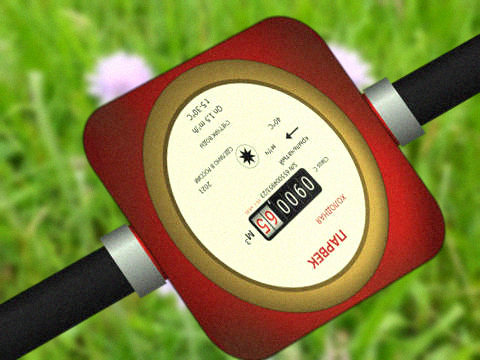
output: 900.65 m³
